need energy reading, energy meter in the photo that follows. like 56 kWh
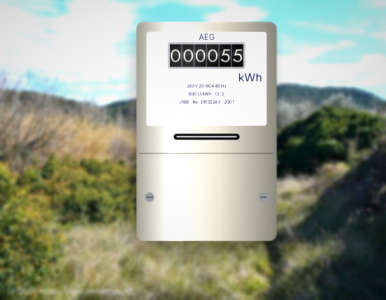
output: 55 kWh
